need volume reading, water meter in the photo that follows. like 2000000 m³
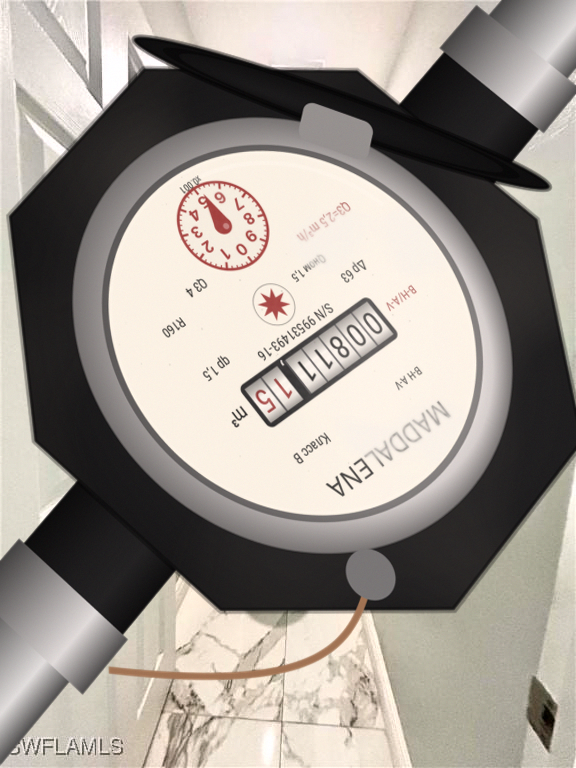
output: 811.155 m³
